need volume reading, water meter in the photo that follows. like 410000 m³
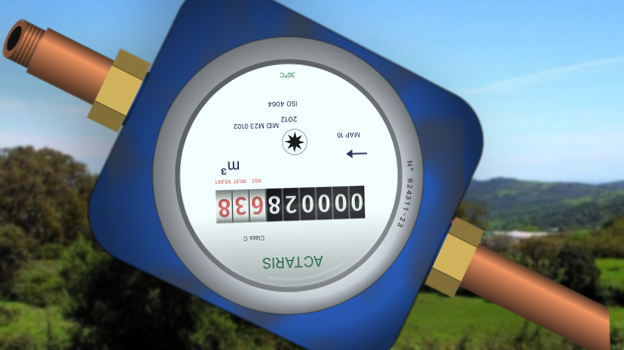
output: 28.638 m³
